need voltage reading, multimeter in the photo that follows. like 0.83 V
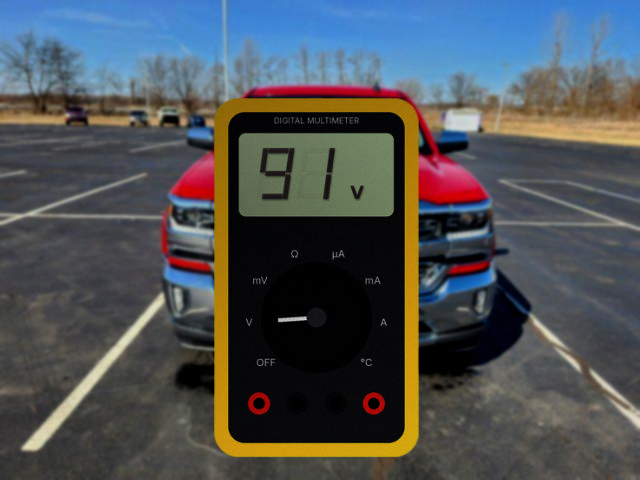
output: 91 V
